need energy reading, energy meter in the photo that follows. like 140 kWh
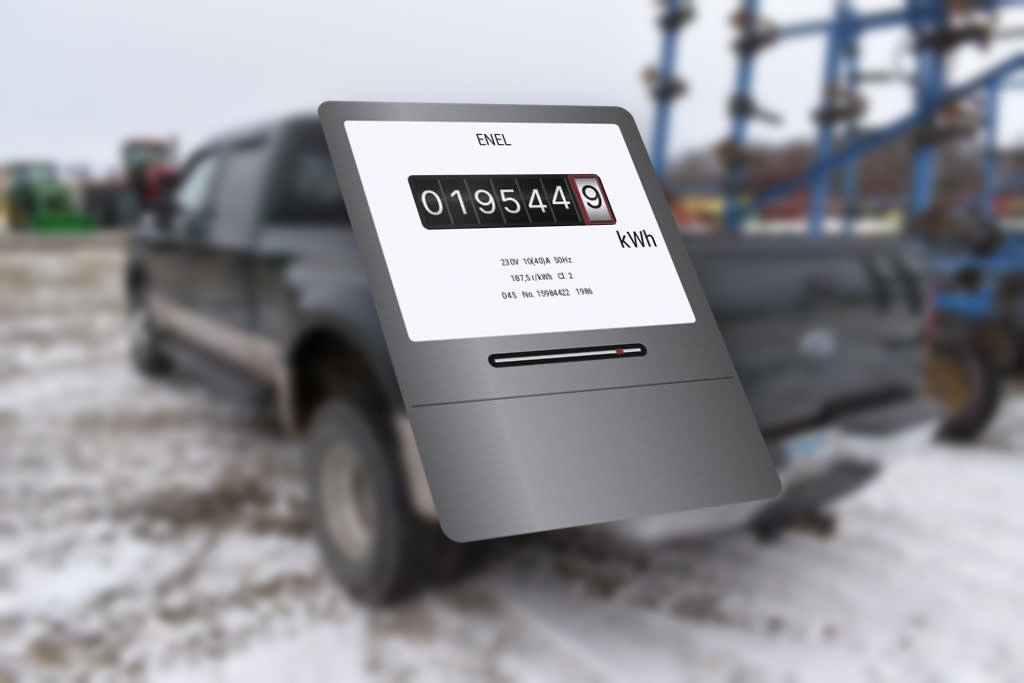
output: 19544.9 kWh
